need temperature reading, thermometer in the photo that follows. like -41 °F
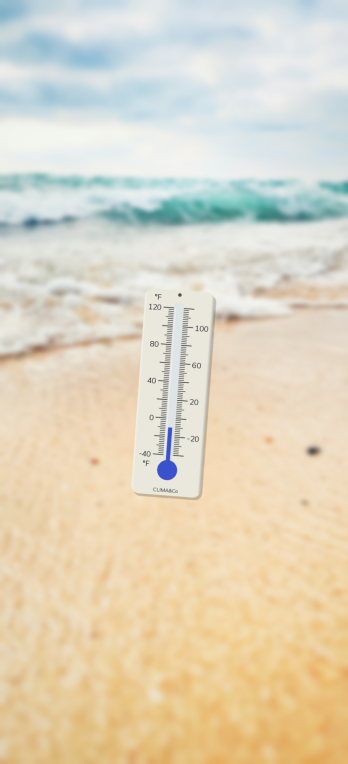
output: -10 °F
